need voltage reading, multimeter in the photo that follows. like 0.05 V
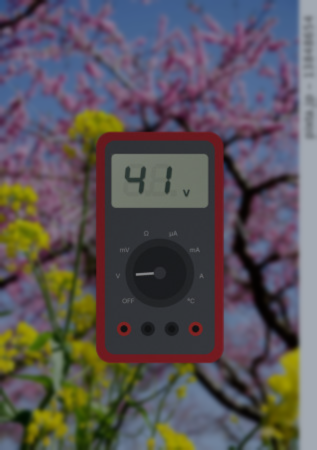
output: 41 V
